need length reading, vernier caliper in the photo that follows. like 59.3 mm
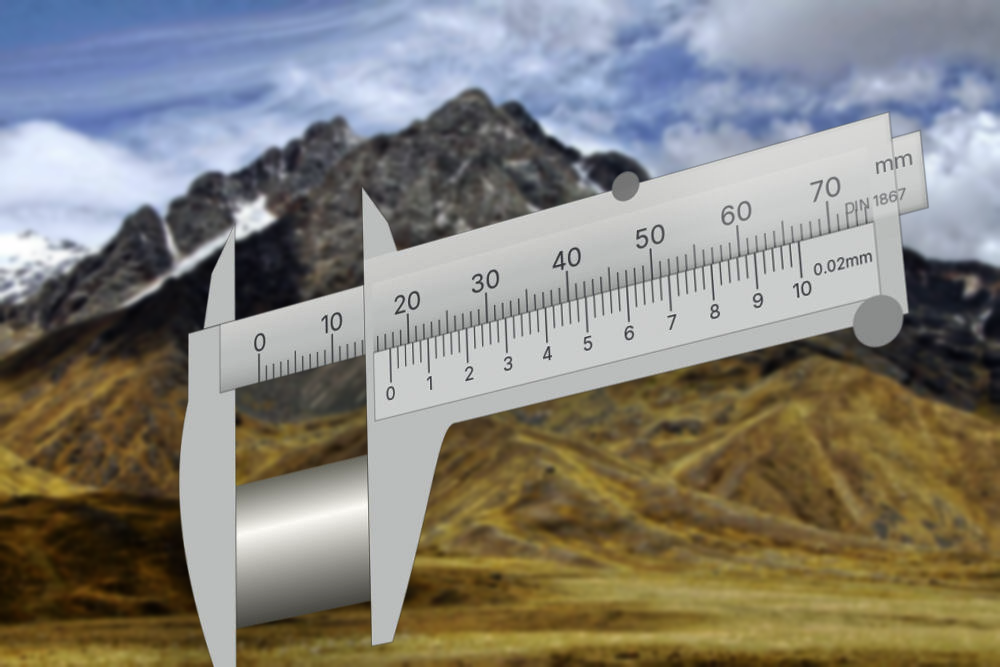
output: 17.6 mm
